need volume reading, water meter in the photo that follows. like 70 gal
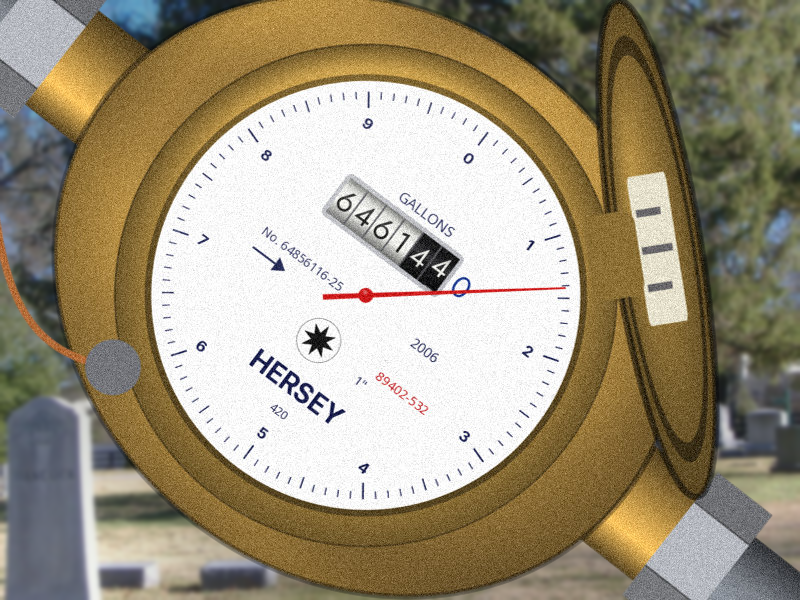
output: 6461441.4 gal
